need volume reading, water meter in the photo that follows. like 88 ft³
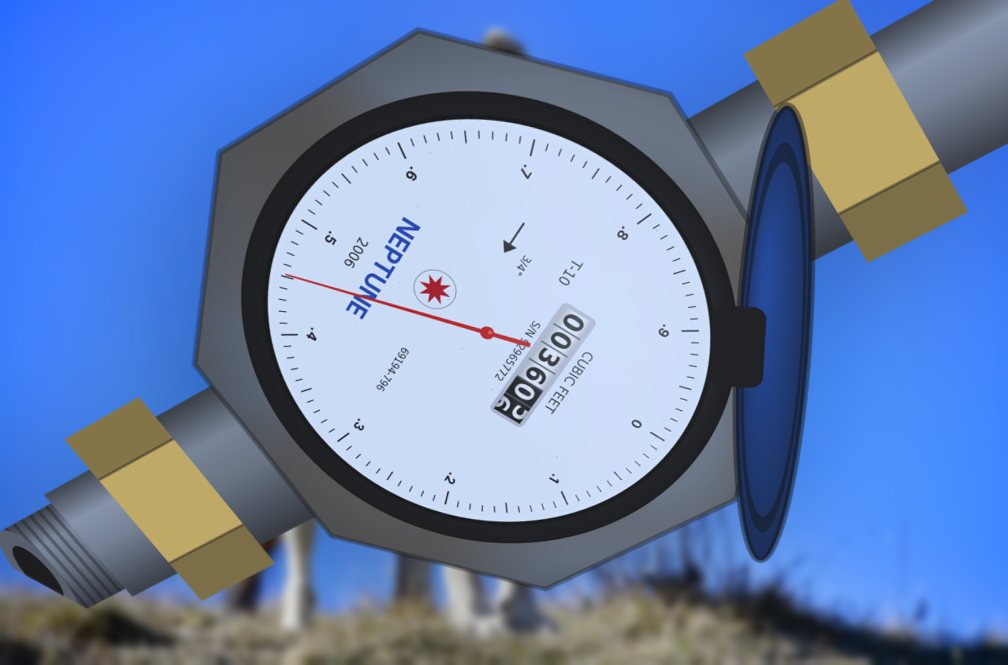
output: 3605.45 ft³
